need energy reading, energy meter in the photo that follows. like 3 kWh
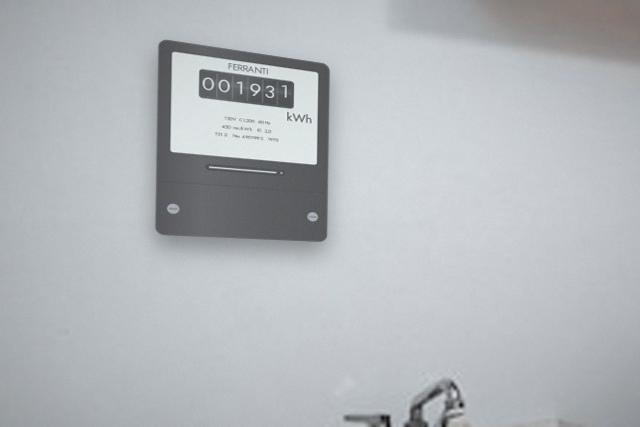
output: 1931 kWh
